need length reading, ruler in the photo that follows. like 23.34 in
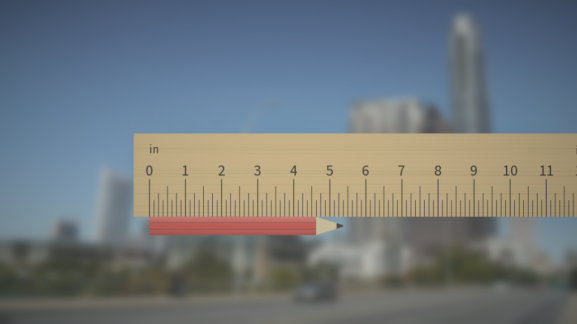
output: 5.375 in
